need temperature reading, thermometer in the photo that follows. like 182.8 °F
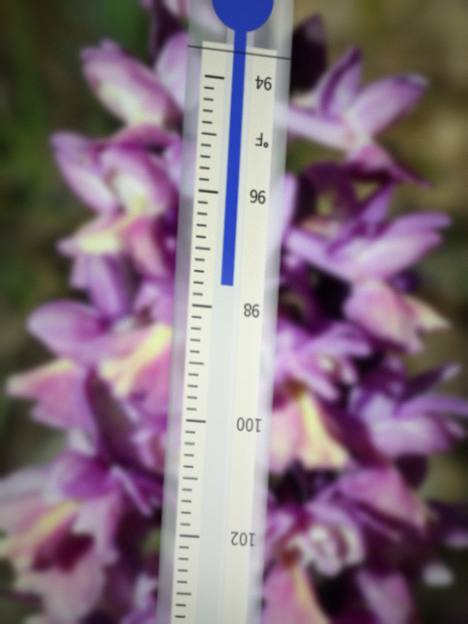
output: 97.6 °F
